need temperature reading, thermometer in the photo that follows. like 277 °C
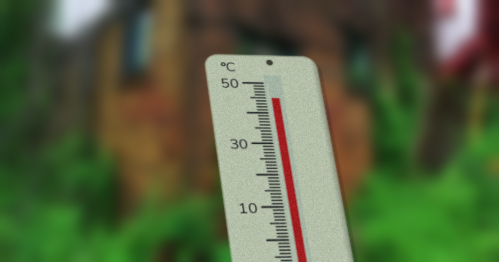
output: 45 °C
